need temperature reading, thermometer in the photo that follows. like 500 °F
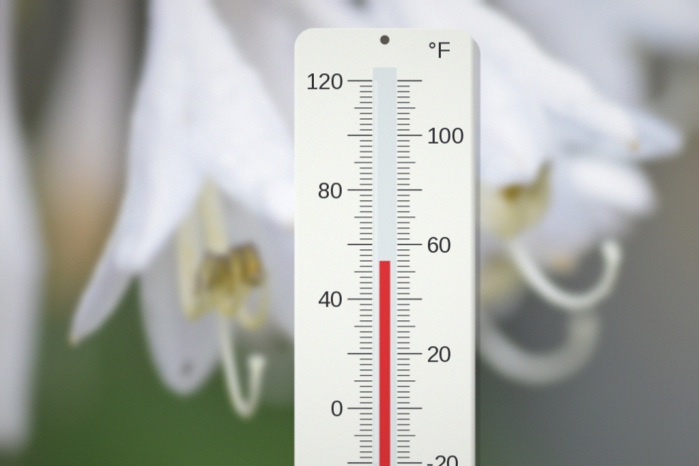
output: 54 °F
